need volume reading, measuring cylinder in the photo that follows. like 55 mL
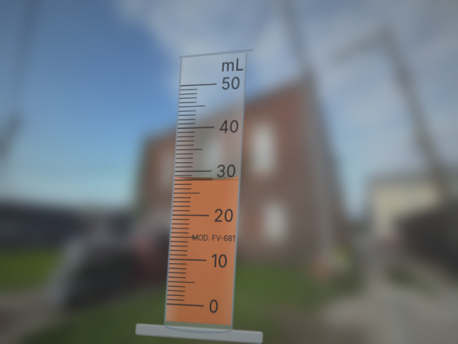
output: 28 mL
